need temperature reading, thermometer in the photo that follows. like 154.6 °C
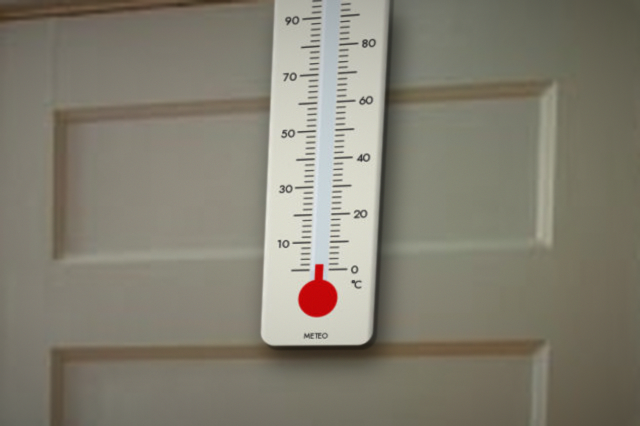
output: 2 °C
